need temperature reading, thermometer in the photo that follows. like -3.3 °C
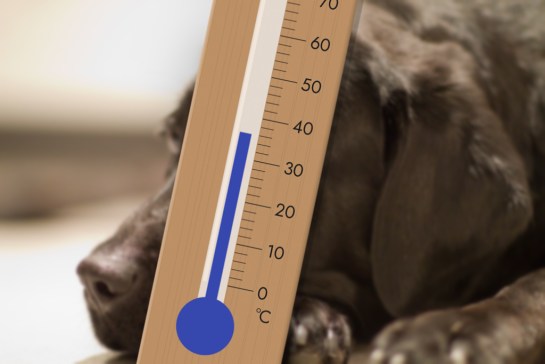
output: 36 °C
